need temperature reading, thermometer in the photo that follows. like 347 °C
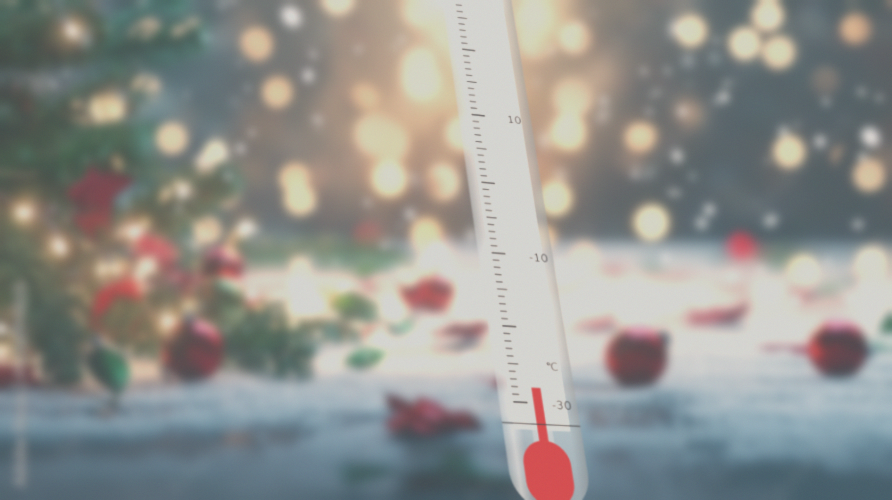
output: -28 °C
